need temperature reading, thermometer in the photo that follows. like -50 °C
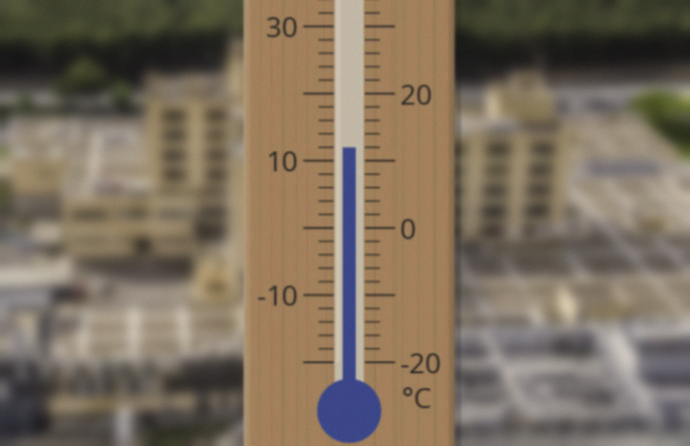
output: 12 °C
